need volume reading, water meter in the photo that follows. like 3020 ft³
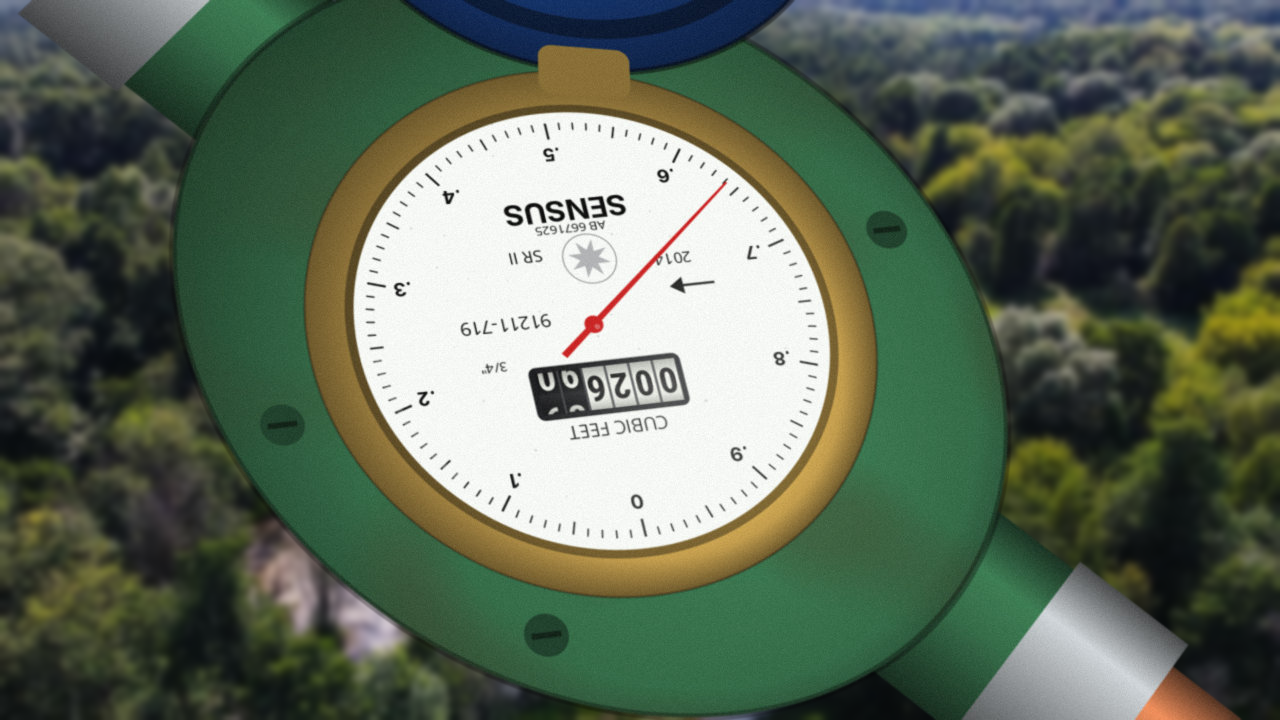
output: 2689.64 ft³
